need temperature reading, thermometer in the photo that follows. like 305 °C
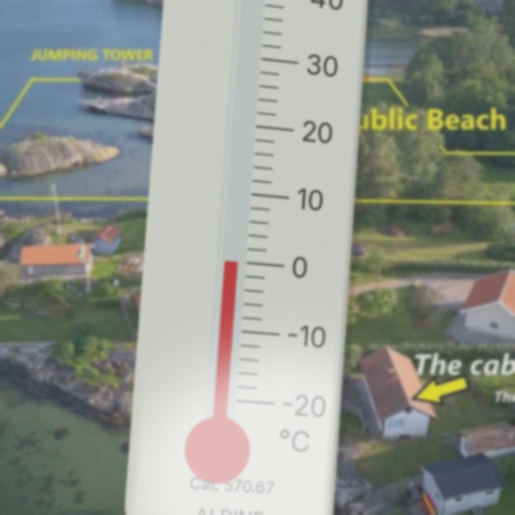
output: 0 °C
